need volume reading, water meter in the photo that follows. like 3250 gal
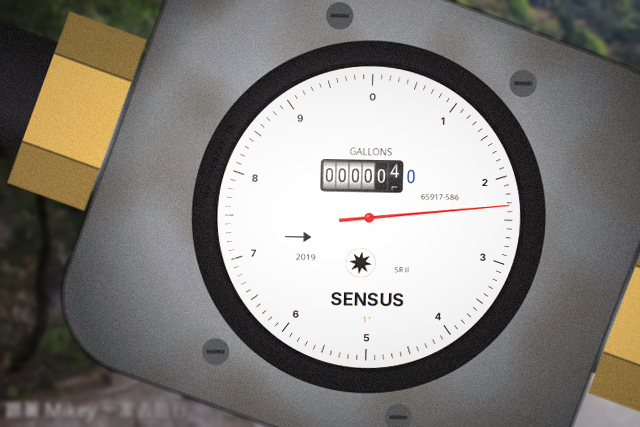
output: 42.3 gal
